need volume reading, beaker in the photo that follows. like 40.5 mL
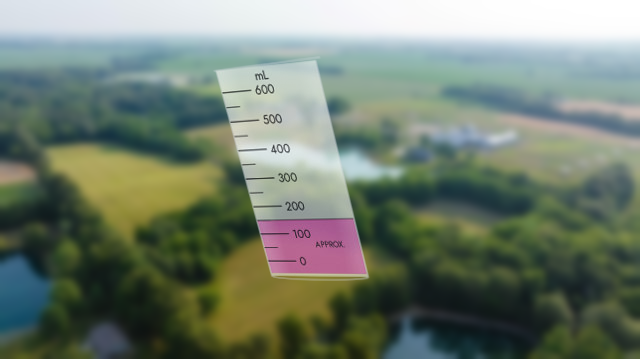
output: 150 mL
